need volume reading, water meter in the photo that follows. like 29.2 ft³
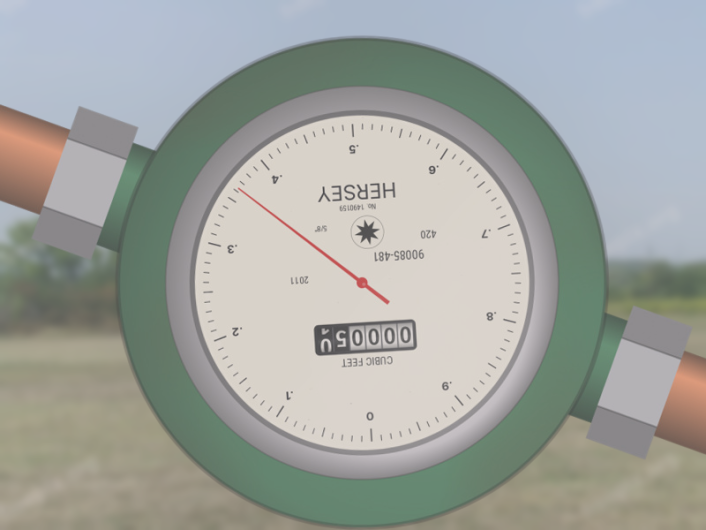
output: 50.36 ft³
